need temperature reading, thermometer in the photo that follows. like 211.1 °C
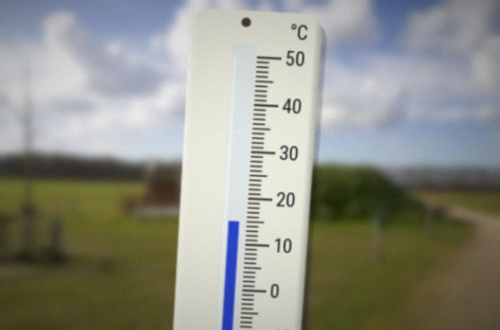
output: 15 °C
